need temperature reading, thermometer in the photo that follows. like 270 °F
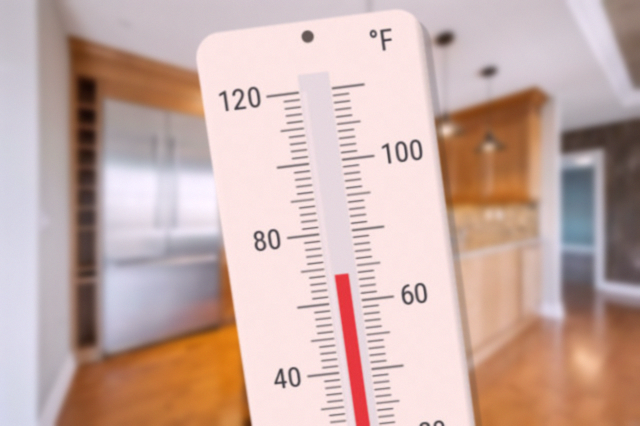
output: 68 °F
